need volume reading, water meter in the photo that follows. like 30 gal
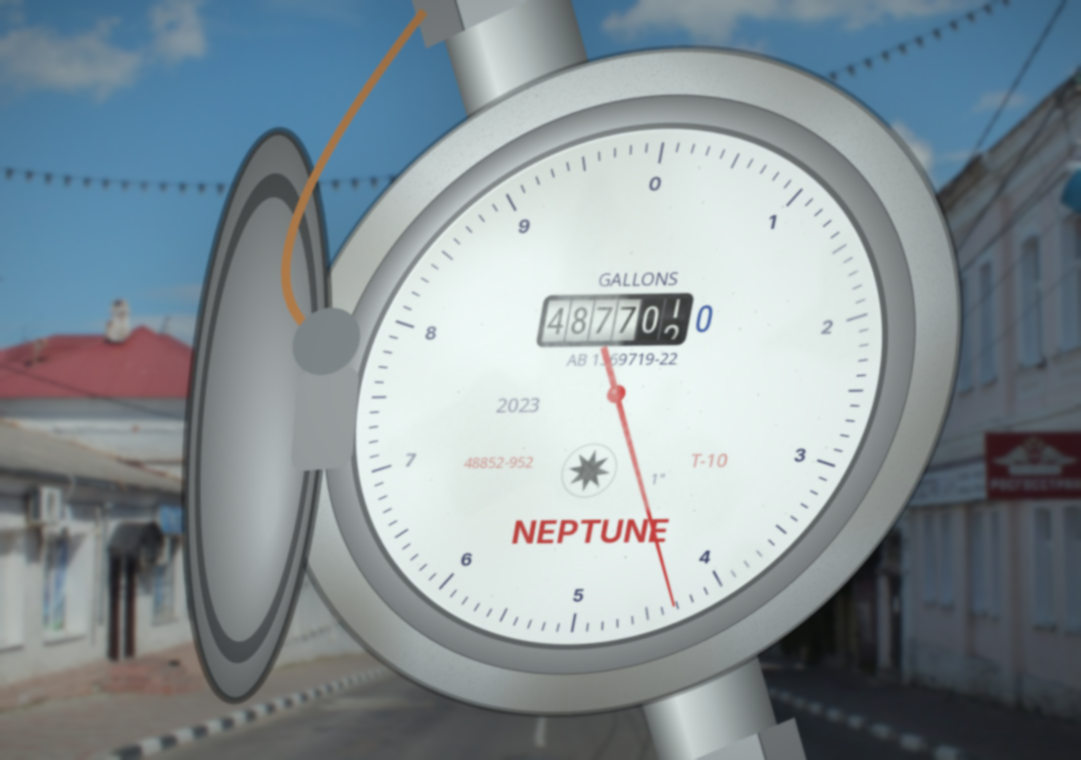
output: 4877014.3 gal
